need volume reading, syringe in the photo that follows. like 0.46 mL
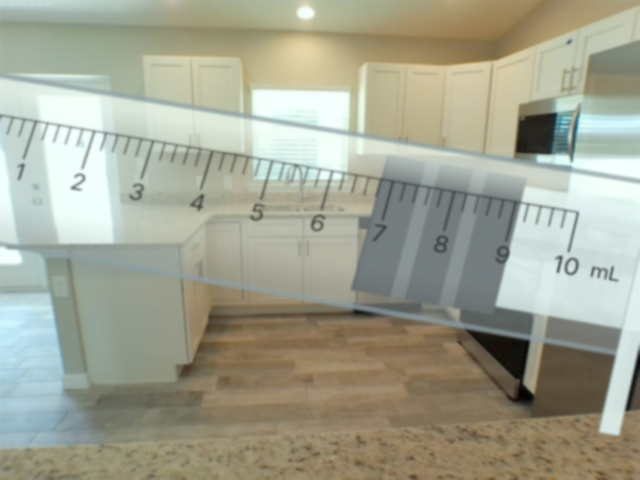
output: 6.8 mL
